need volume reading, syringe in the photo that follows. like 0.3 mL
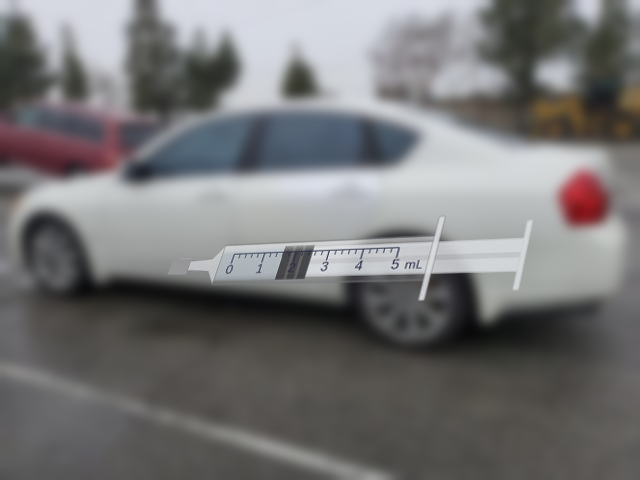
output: 1.6 mL
